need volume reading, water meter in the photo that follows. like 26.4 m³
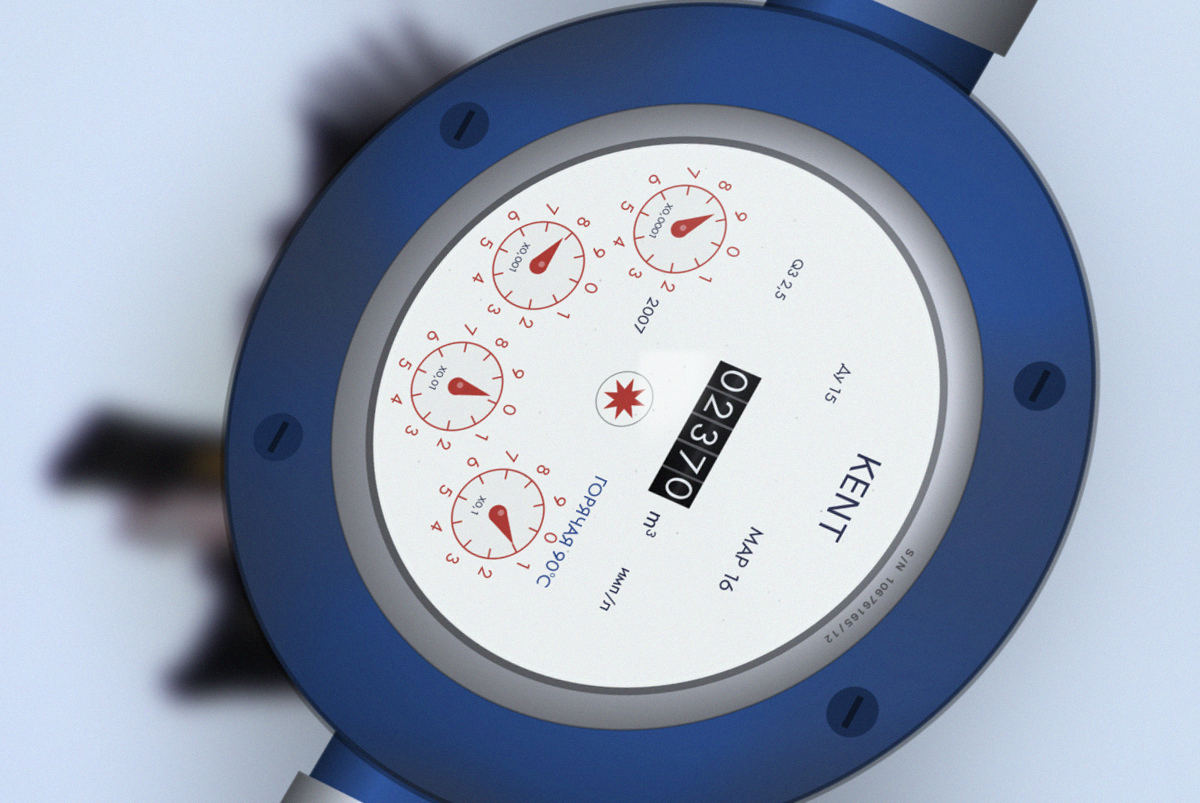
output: 2370.0978 m³
